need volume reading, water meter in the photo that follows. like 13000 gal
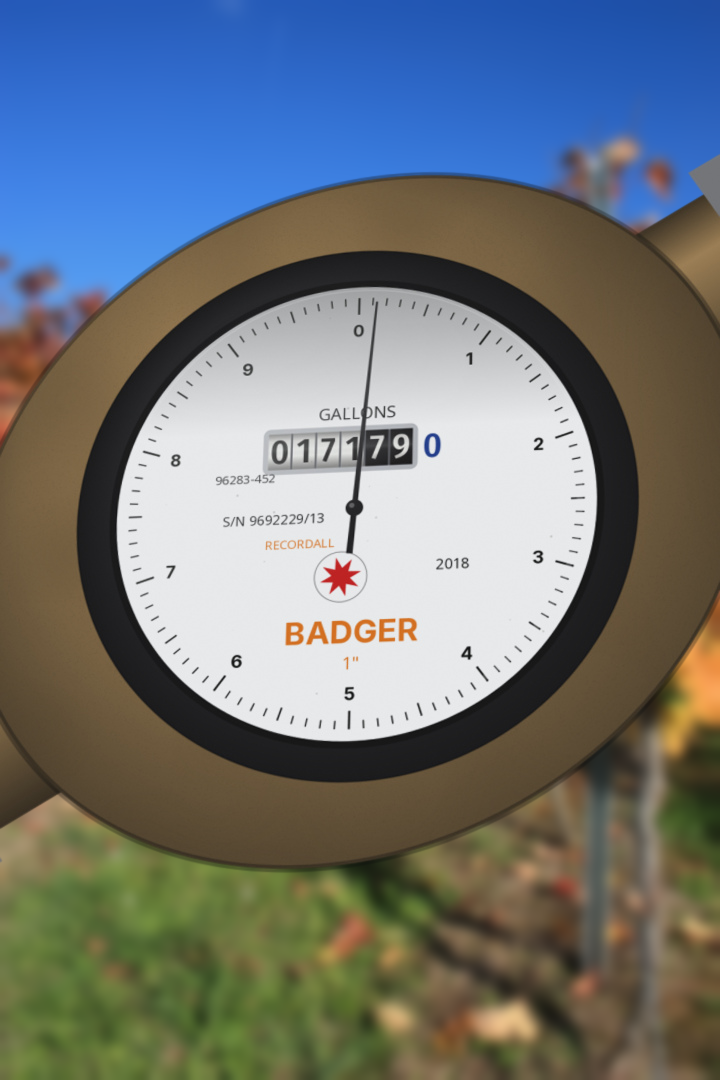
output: 171790.1 gal
